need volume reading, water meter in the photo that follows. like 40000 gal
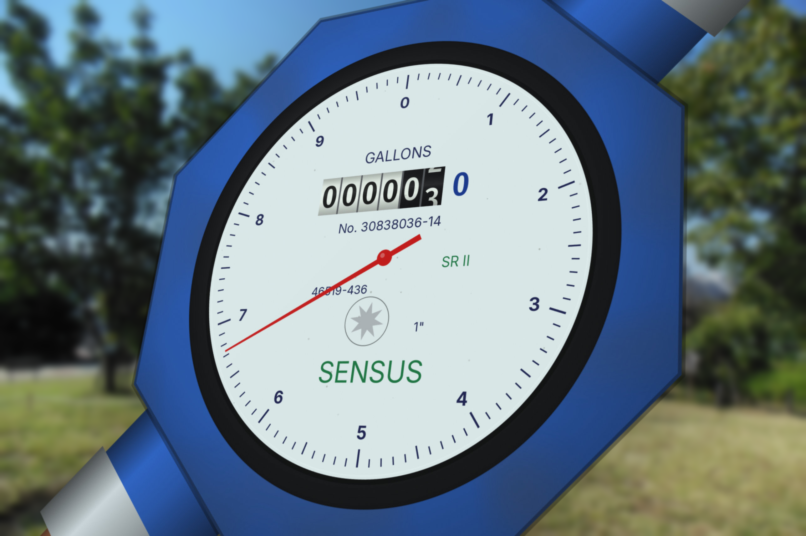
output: 26.7 gal
